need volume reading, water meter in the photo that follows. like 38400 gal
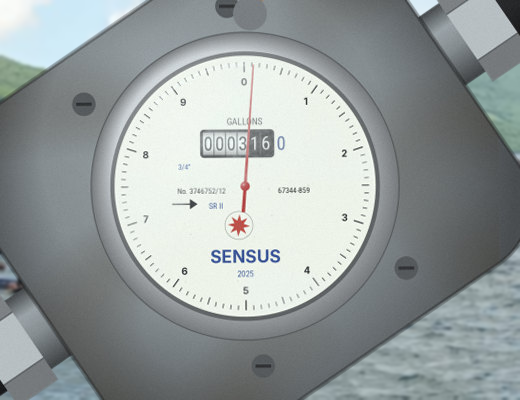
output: 3160.1 gal
